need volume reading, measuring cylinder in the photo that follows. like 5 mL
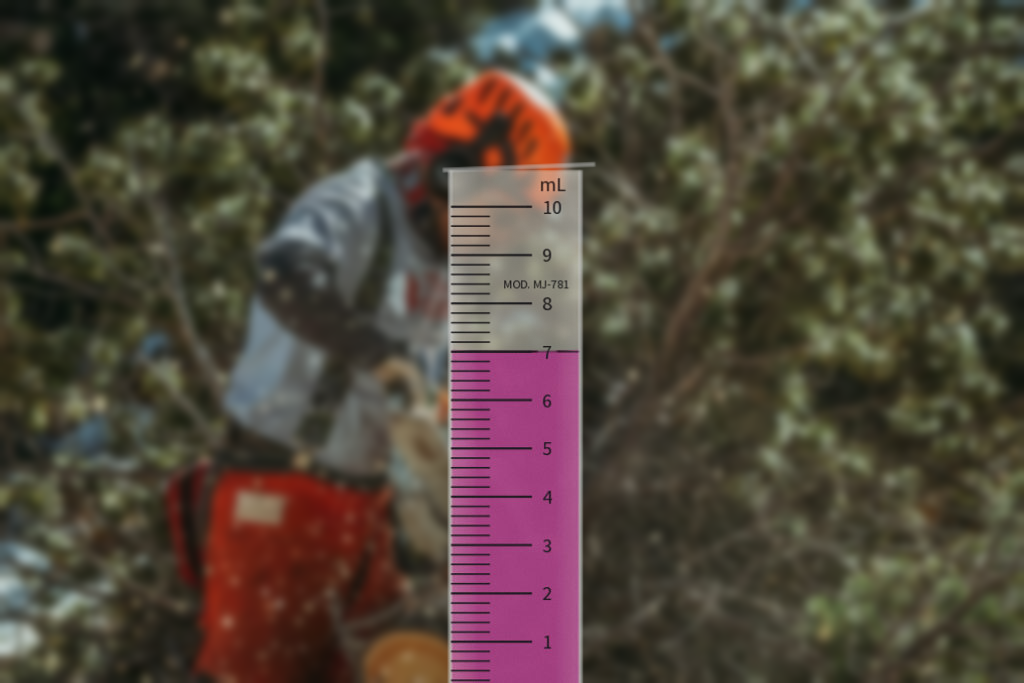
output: 7 mL
